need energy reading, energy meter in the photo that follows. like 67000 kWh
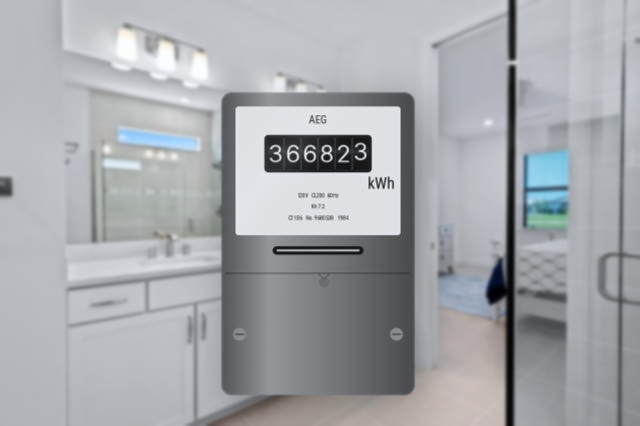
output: 366823 kWh
